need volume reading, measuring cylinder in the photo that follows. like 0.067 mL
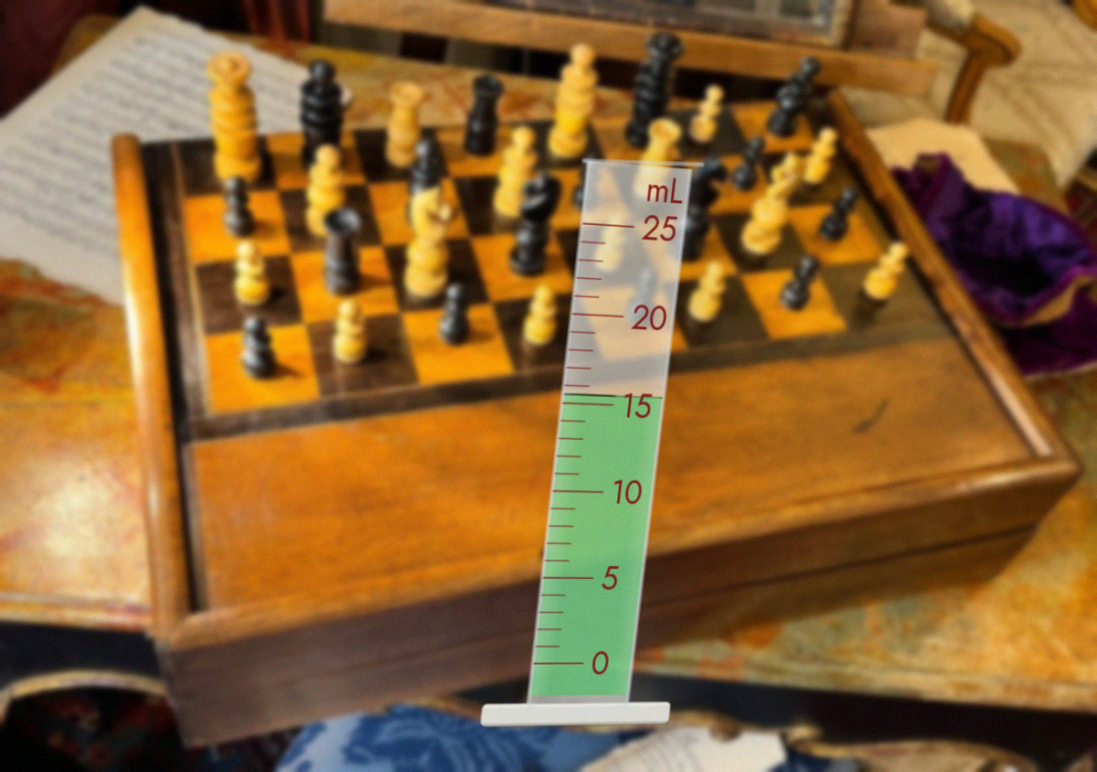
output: 15.5 mL
